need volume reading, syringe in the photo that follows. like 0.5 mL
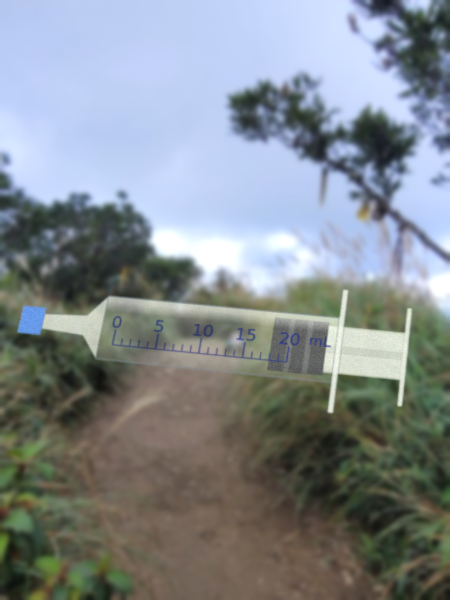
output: 18 mL
